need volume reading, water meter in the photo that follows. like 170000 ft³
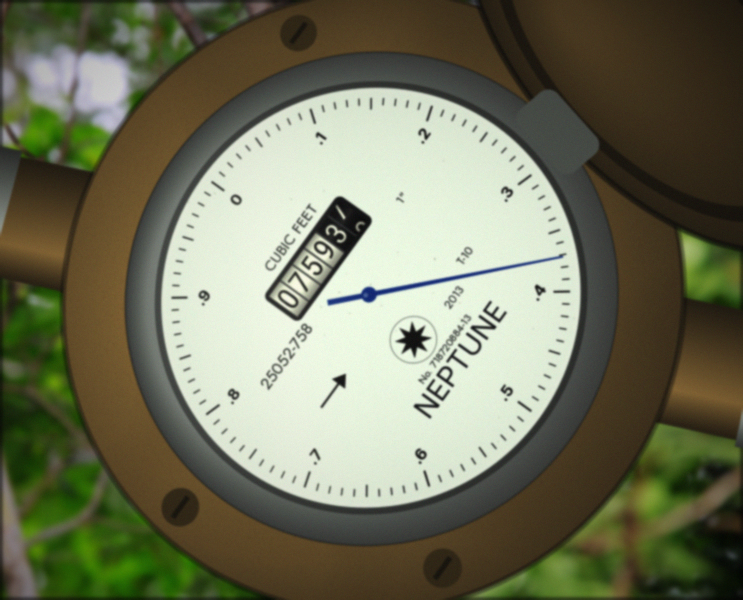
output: 75937.37 ft³
